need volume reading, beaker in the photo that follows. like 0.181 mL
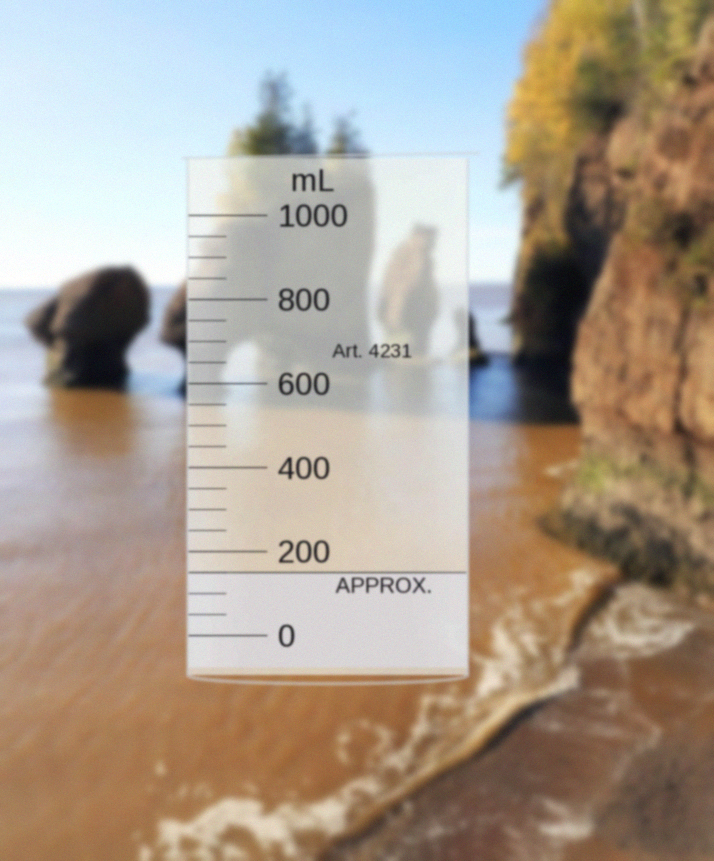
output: 150 mL
